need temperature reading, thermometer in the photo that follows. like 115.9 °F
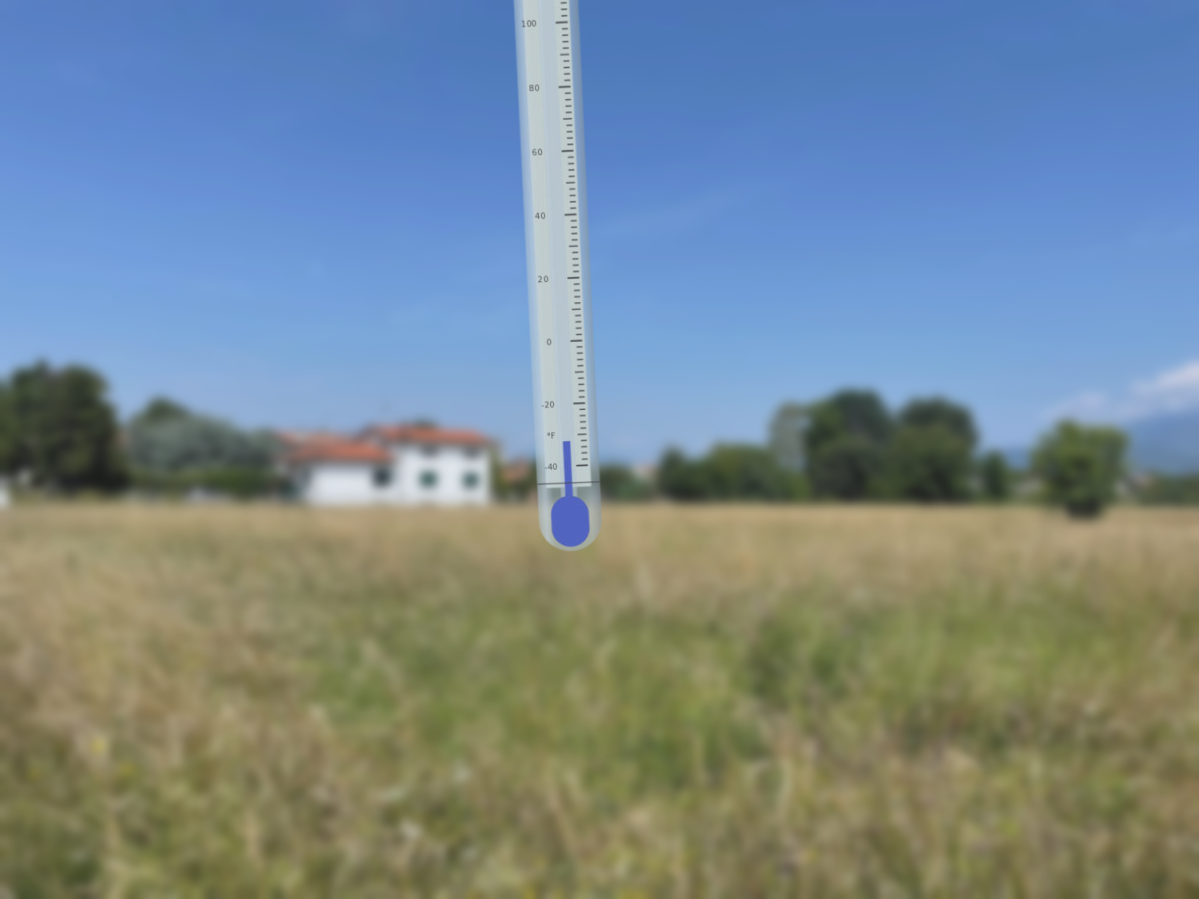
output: -32 °F
